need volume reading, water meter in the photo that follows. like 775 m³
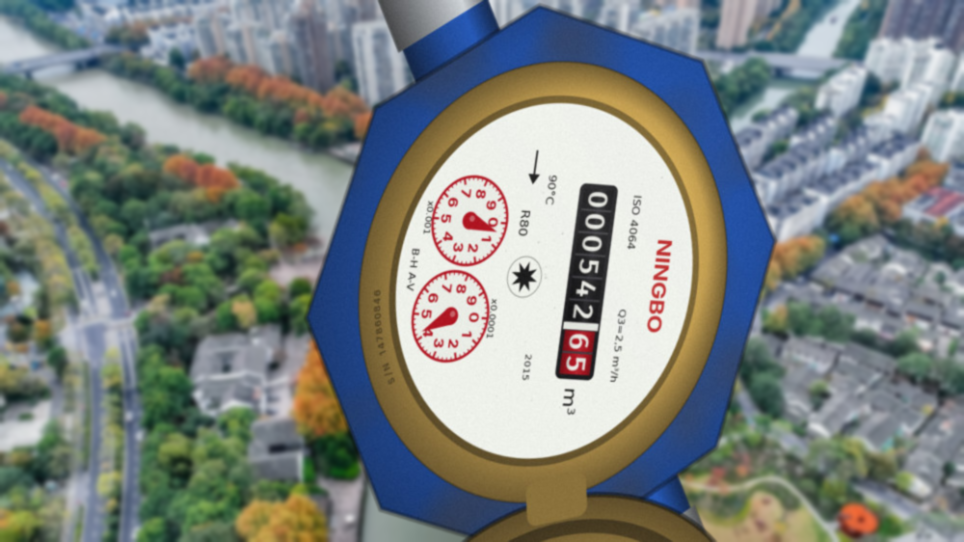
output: 542.6504 m³
